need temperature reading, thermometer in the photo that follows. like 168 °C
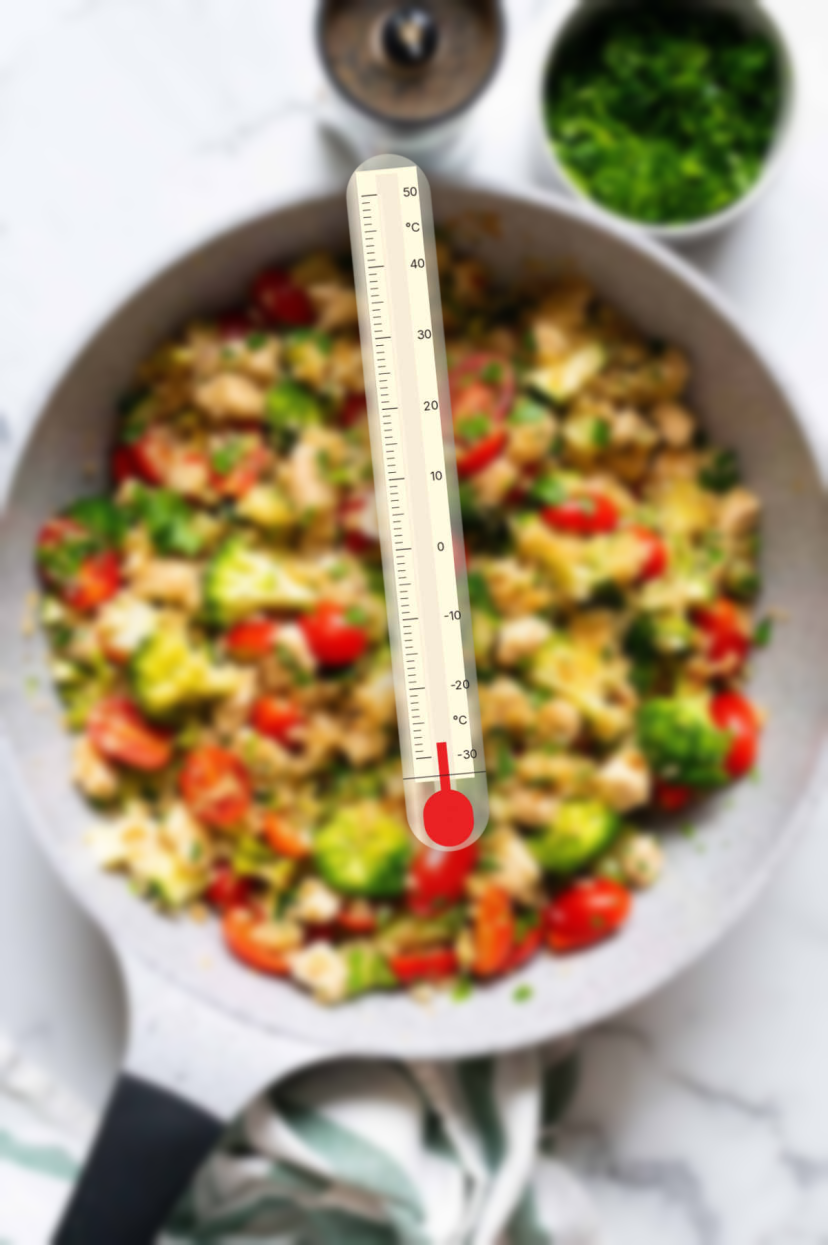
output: -28 °C
